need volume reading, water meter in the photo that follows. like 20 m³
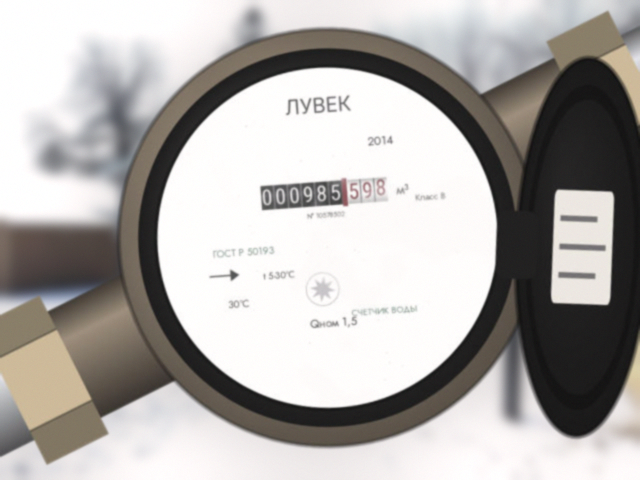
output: 985.598 m³
